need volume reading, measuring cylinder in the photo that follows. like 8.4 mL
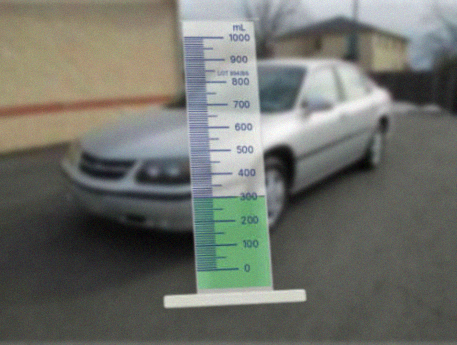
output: 300 mL
